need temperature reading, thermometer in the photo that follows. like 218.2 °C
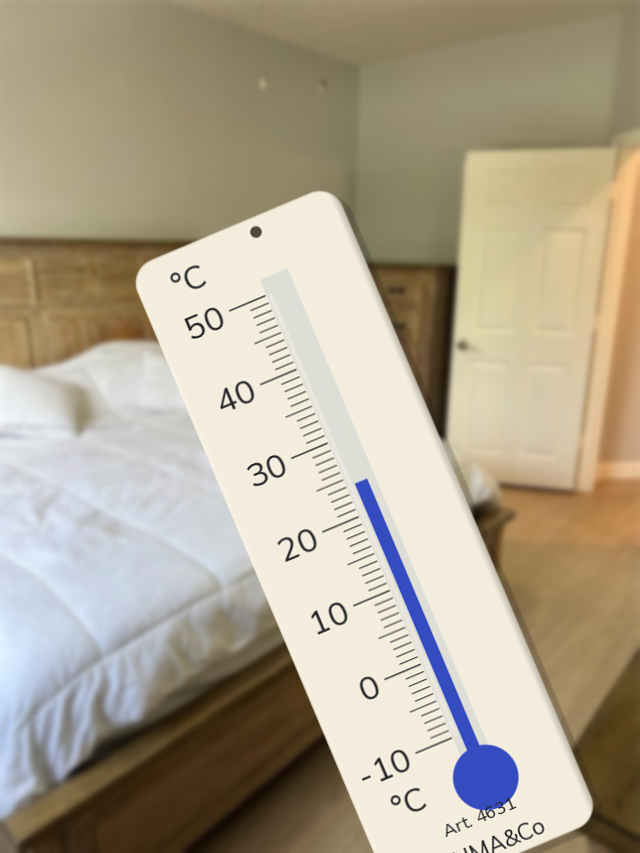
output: 24 °C
